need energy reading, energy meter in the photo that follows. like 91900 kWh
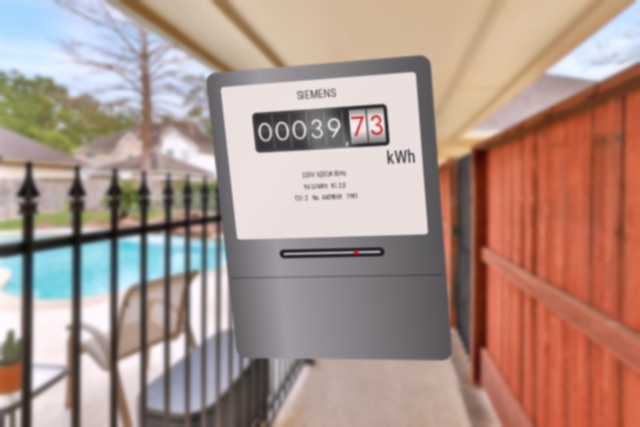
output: 39.73 kWh
